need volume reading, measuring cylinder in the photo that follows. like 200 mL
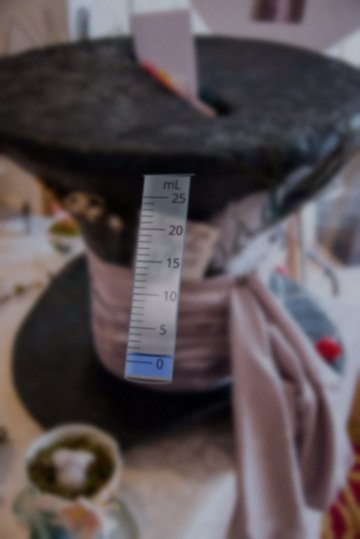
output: 1 mL
